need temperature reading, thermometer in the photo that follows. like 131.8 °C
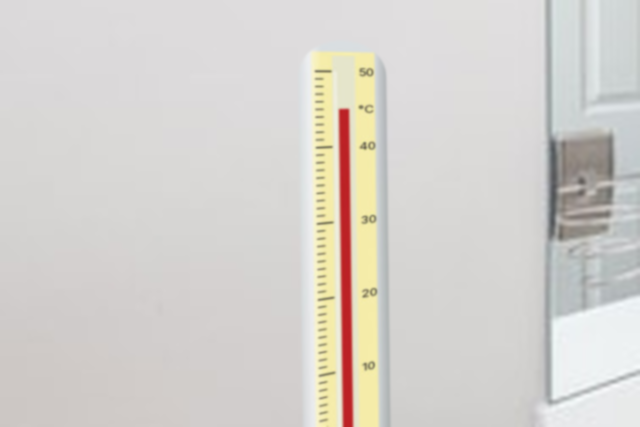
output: 45 °C
